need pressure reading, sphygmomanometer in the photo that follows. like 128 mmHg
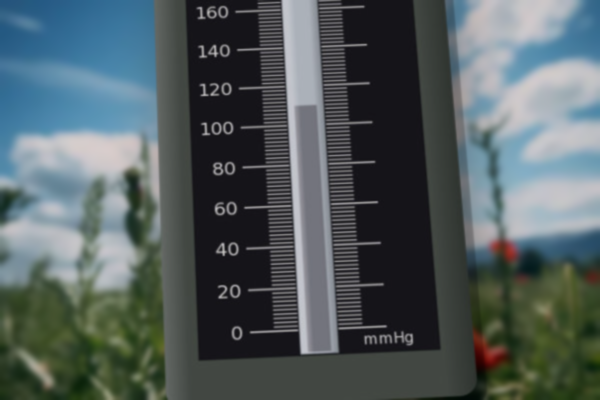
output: 110 mmHg
